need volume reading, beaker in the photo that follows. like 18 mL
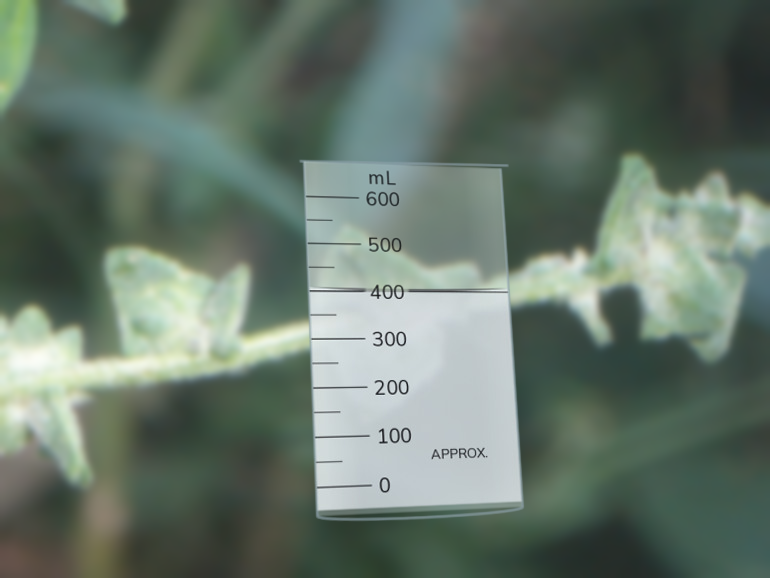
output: 400 mL
